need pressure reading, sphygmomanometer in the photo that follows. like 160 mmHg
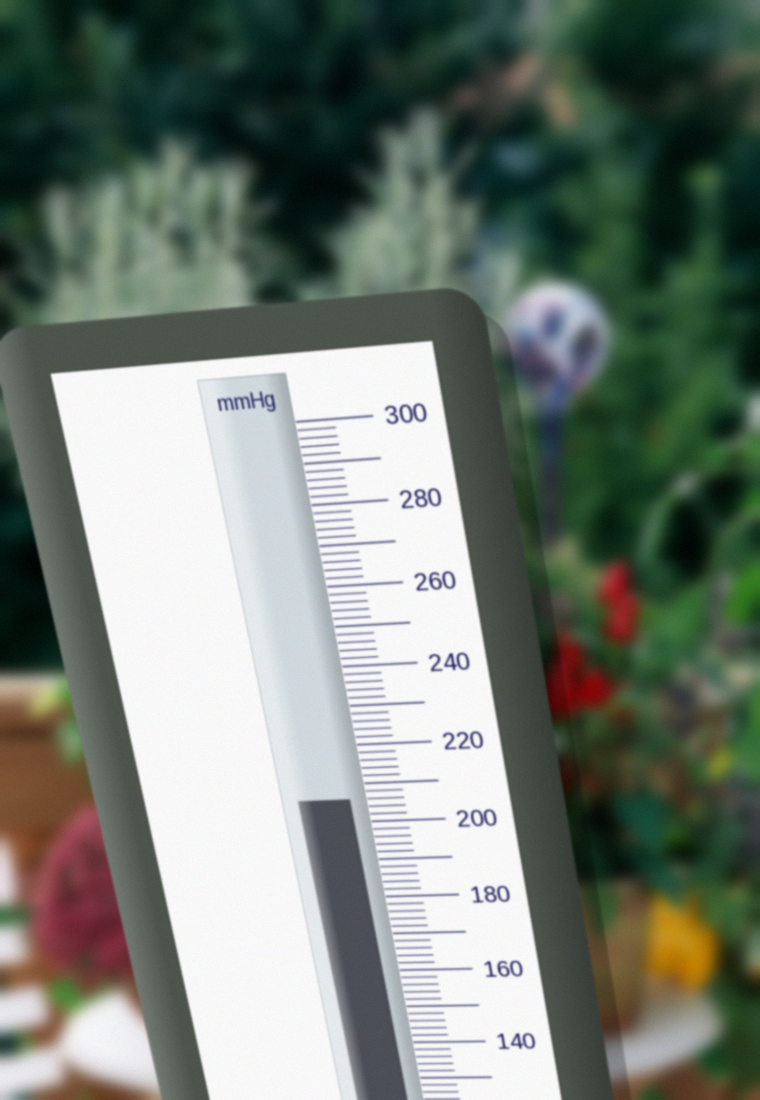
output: 206 mmHg
